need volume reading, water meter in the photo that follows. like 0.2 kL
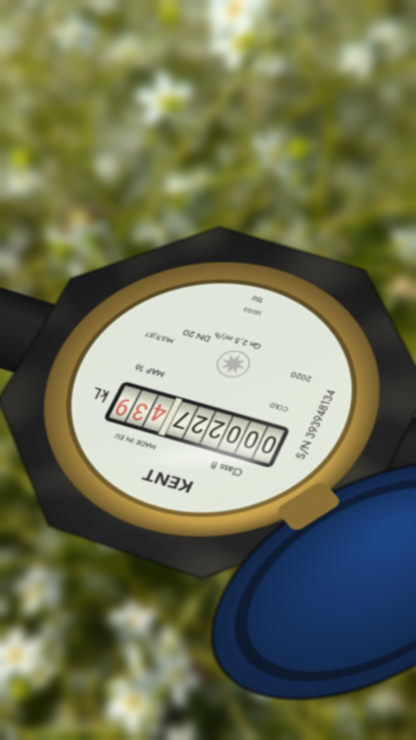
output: 227.439 kL
